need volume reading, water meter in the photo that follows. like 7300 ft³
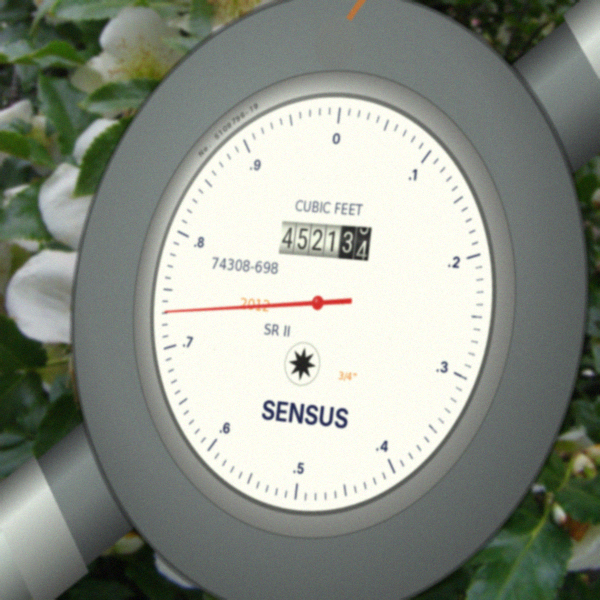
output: 452133.73 ft³
